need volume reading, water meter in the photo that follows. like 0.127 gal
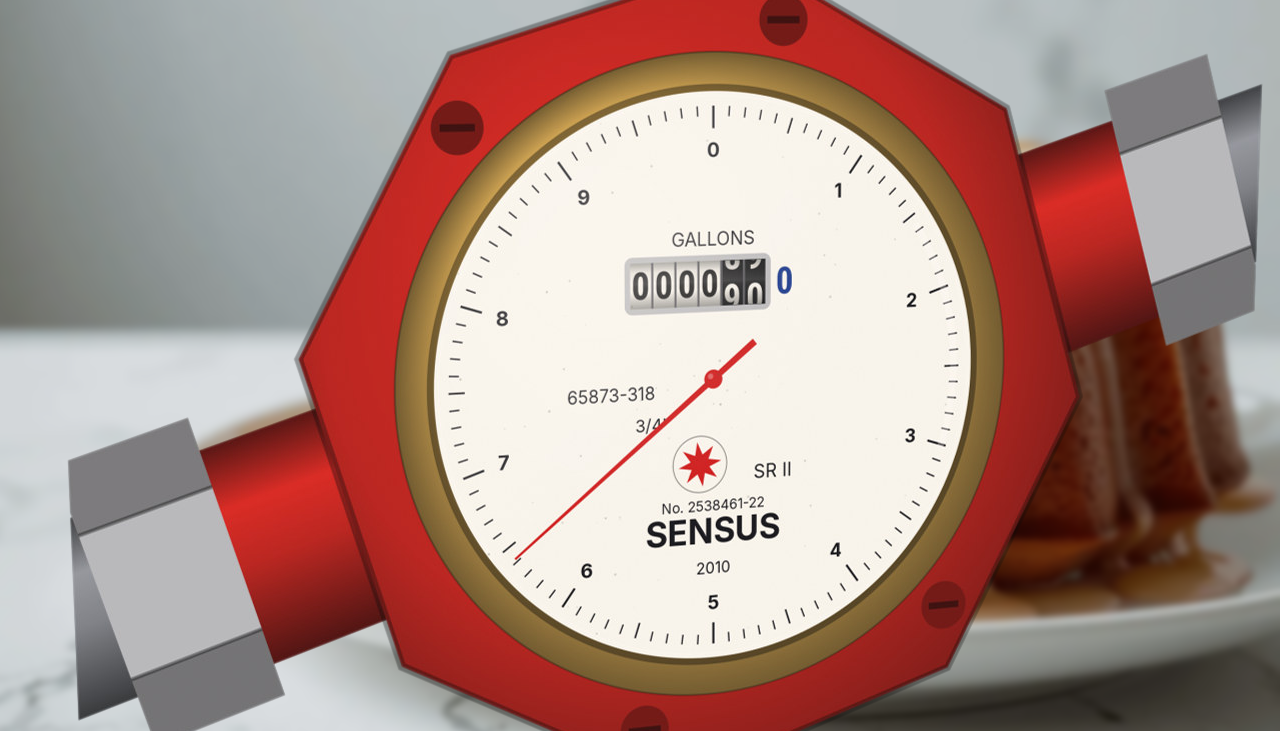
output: 896.4 gal
